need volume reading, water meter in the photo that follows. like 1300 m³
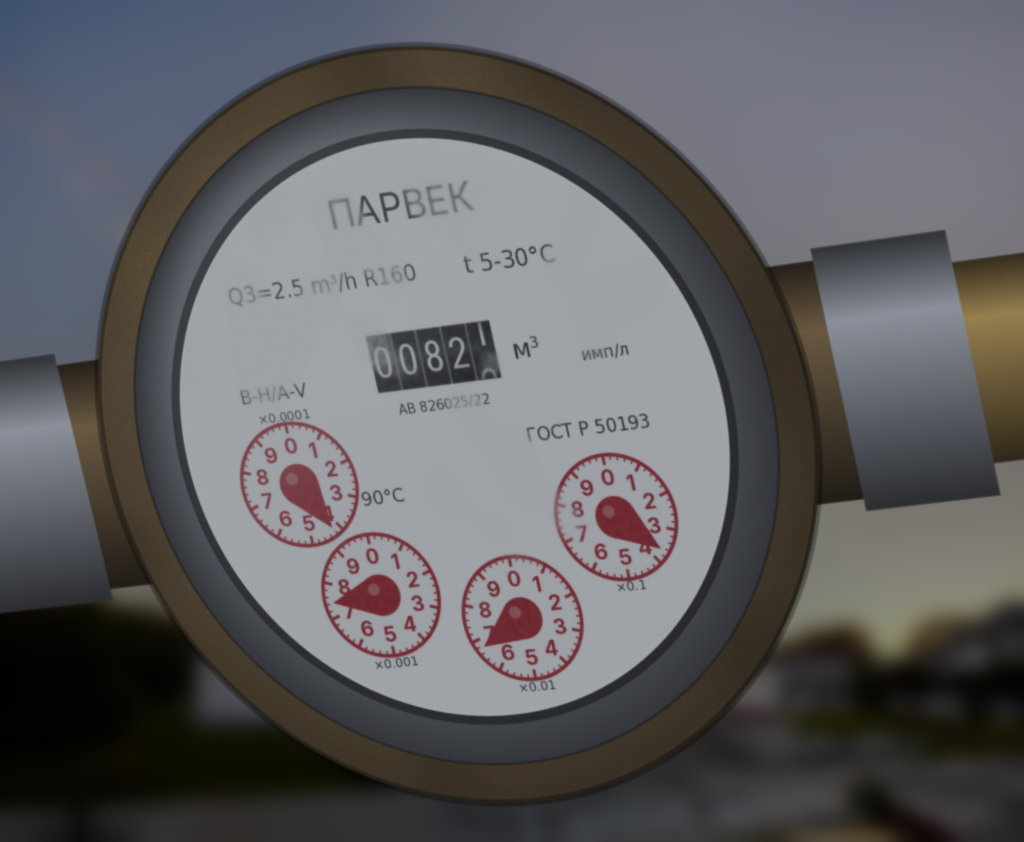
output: 821.3674 m³
